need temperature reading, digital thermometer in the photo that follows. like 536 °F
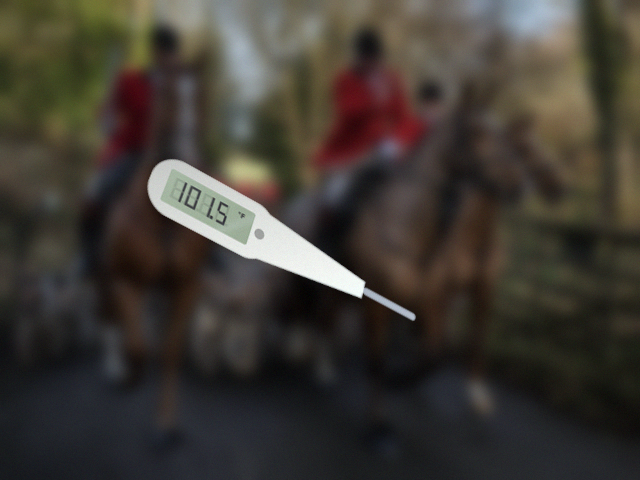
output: 101.5 °F
